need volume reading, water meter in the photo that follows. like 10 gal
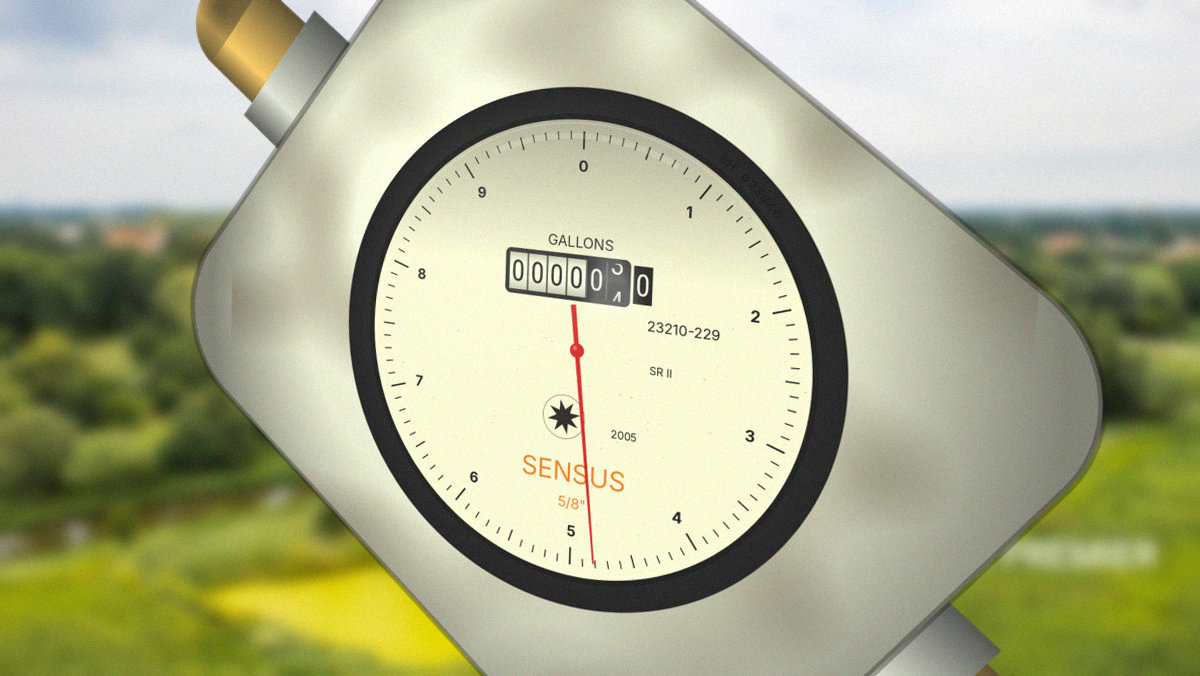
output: 34.8 gal
